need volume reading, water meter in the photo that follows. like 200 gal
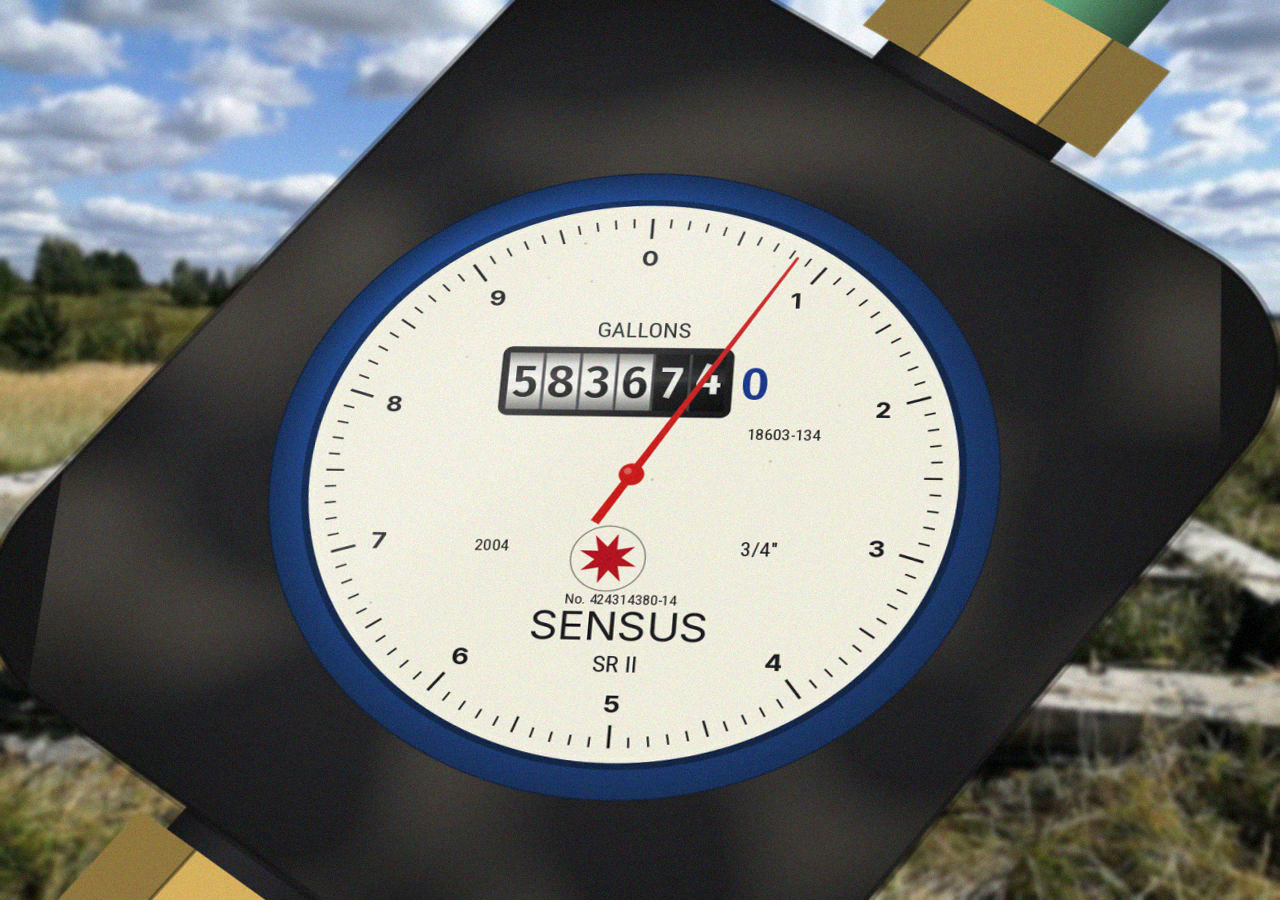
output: 5836740.8 gal
